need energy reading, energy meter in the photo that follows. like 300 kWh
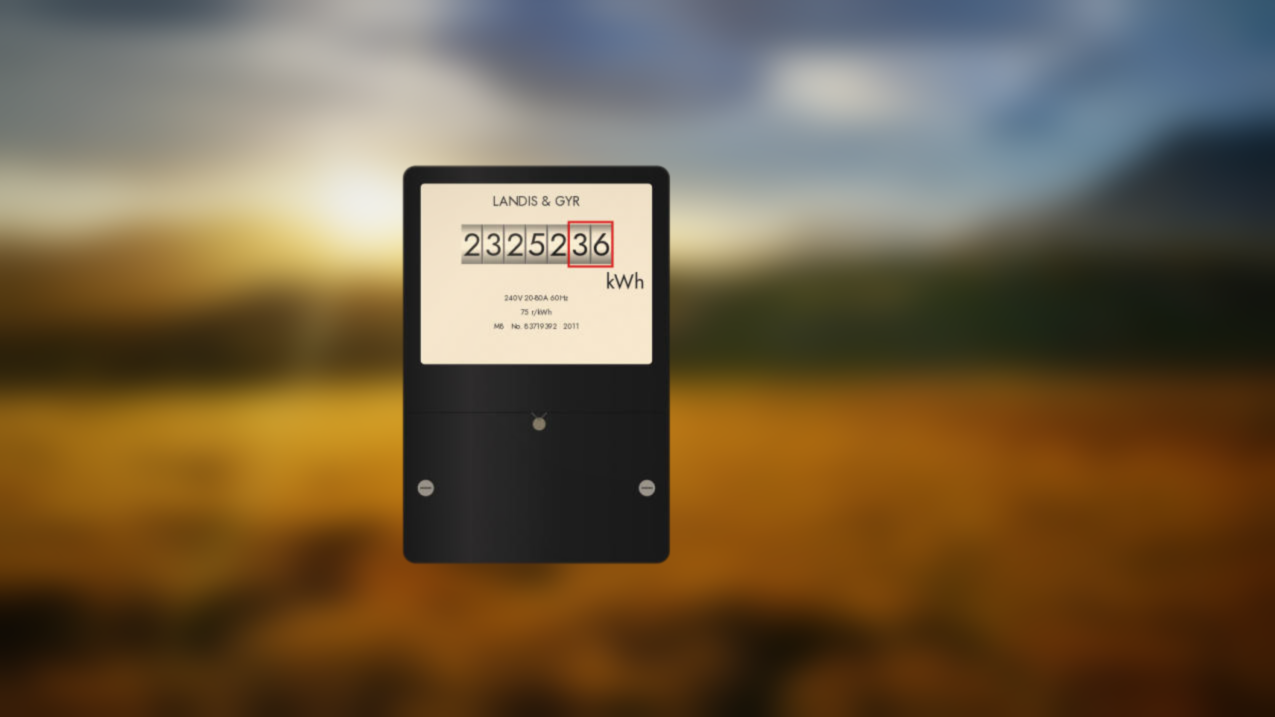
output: 23252.36 kWh
